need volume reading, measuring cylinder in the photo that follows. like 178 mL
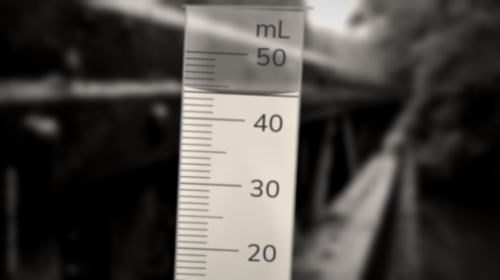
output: 44 mL
